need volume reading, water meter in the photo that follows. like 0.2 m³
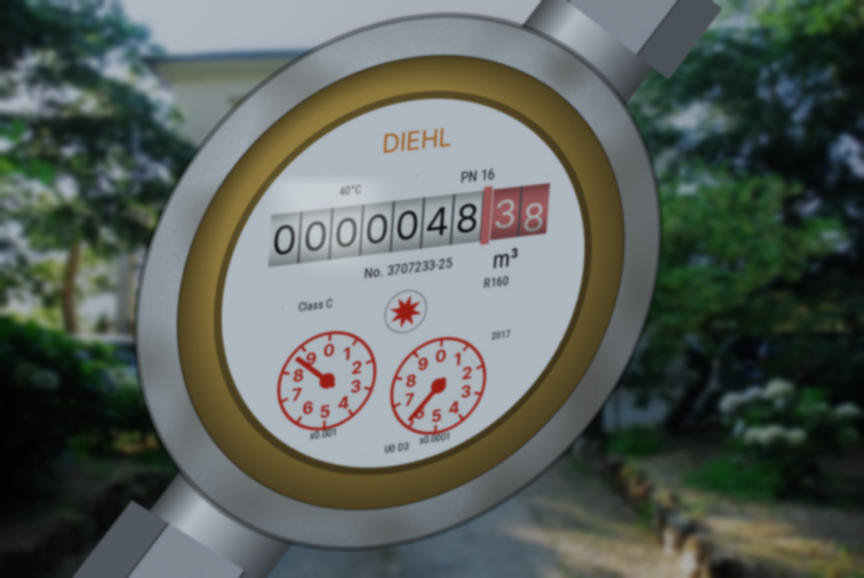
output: 48.3786 m³
